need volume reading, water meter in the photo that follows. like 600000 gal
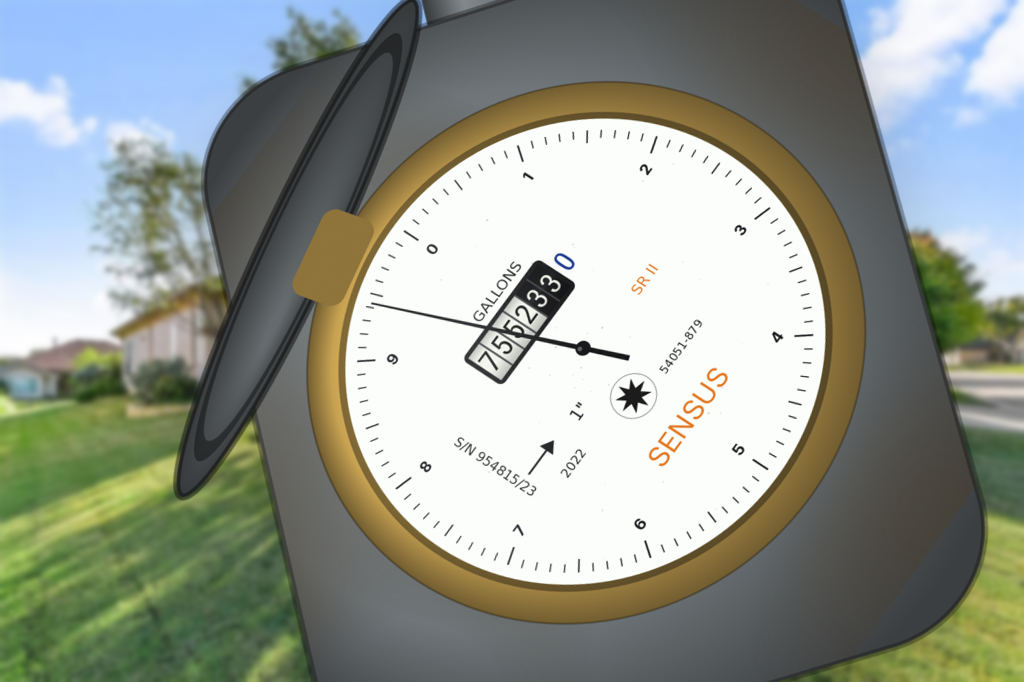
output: 7552329.4 gal
